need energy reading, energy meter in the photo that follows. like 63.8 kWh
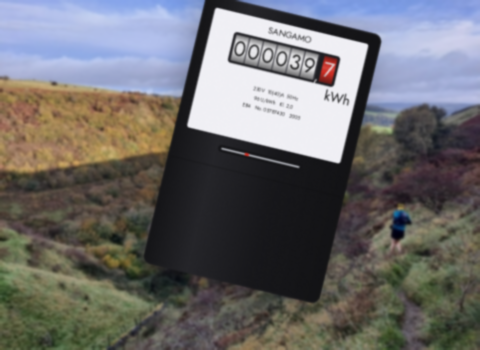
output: 39.7 kWh
